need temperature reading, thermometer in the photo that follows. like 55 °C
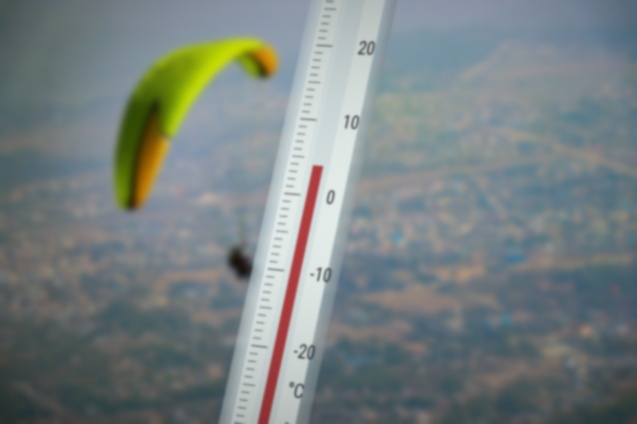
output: 4 °C
